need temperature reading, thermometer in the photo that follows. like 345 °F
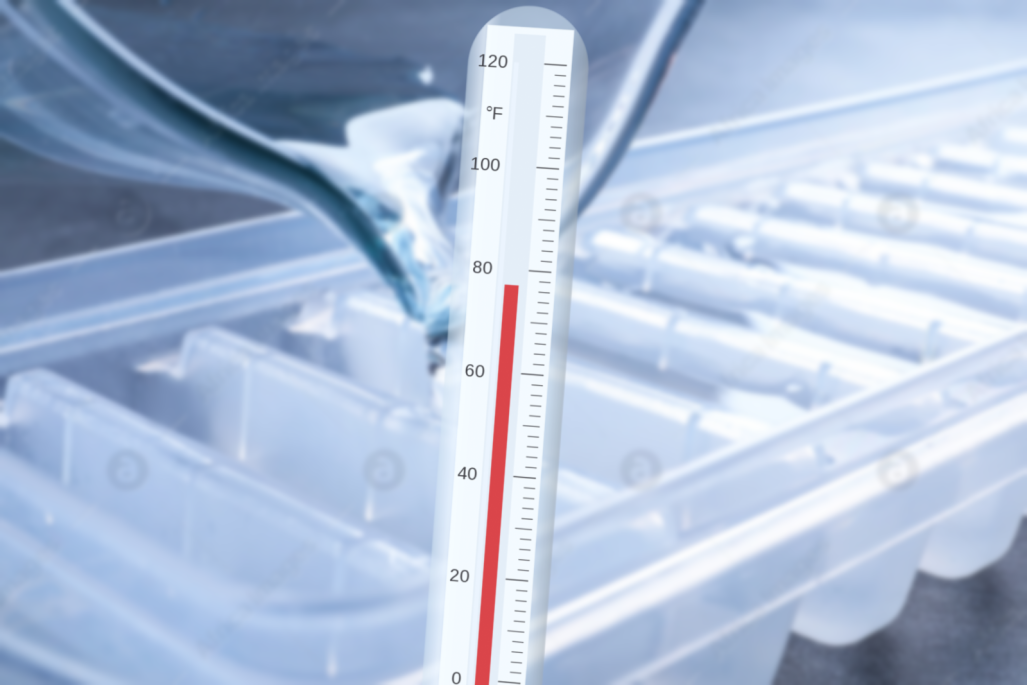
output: 77 °F
